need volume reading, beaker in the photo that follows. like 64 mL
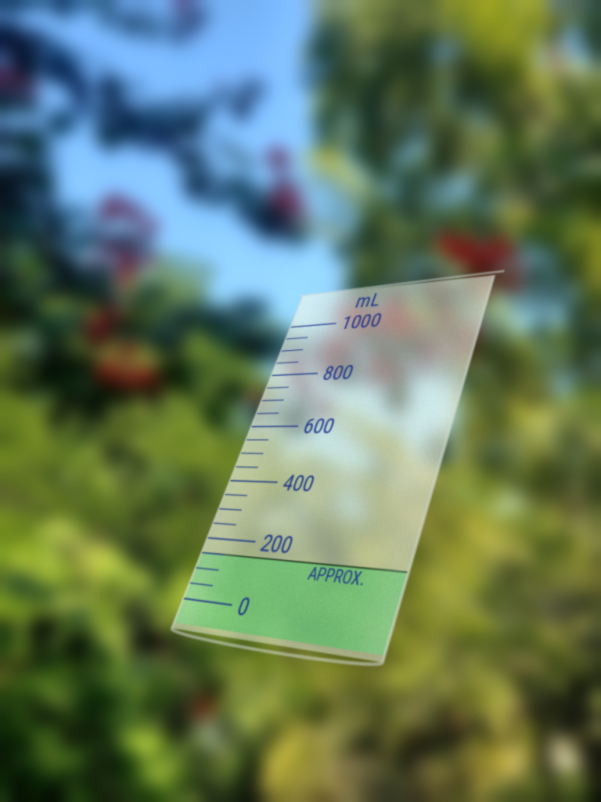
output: 150 mL
